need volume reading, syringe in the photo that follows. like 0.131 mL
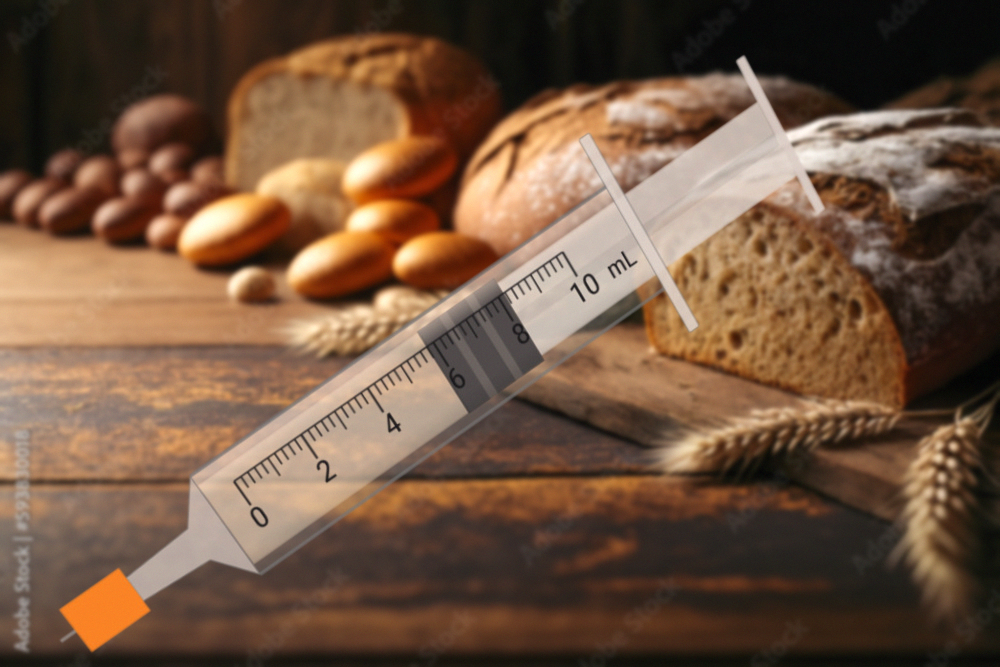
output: 5.8 mL
